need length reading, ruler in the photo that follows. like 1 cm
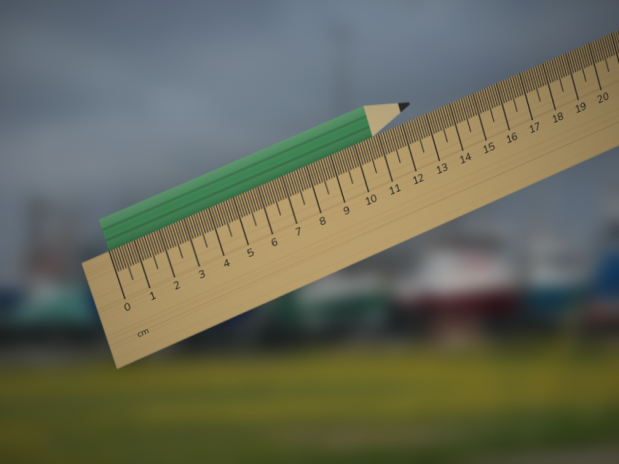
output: 12.5 cm
